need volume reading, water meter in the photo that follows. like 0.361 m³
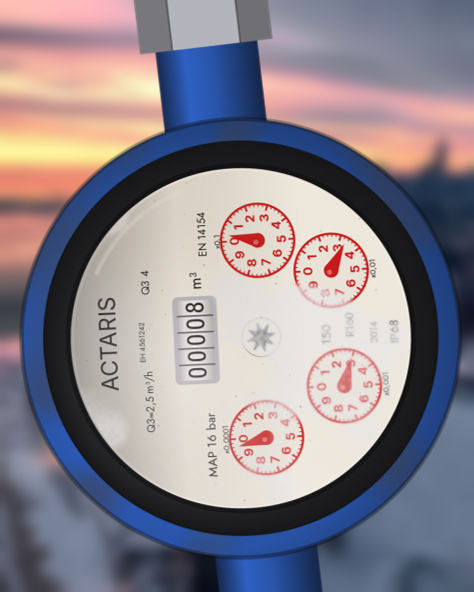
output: 8.0329 m³
